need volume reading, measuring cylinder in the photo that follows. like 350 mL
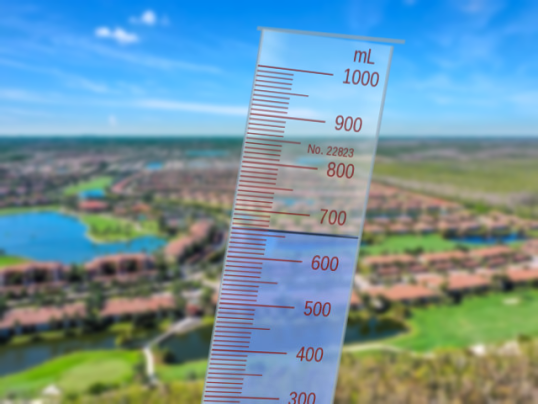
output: 660 mL
